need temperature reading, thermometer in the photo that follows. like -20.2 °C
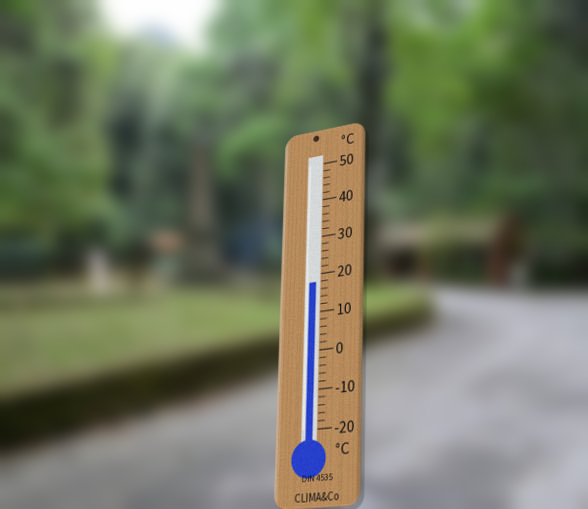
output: 18 °C
